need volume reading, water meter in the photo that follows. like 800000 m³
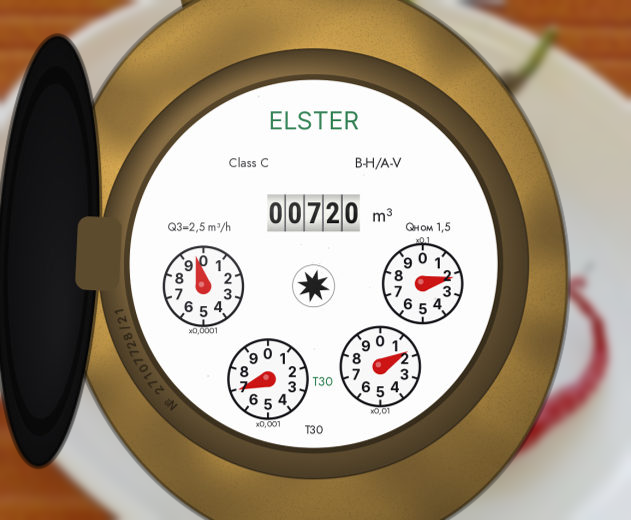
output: 720.2169 m³
